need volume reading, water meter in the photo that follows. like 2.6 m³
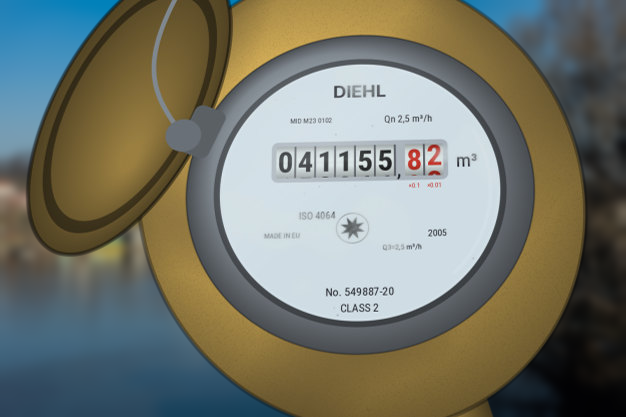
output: 41155.82 m³
